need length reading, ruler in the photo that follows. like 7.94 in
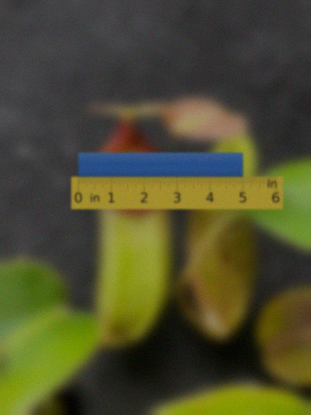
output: 5 in
